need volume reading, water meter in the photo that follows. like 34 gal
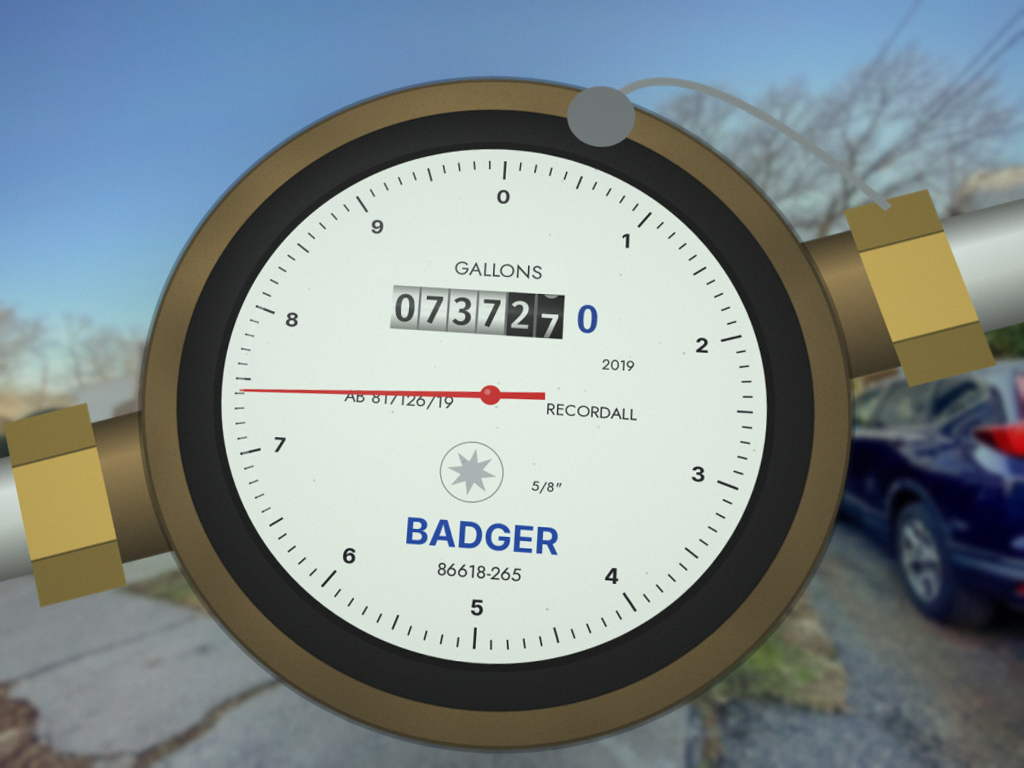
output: 737267.4 gal
